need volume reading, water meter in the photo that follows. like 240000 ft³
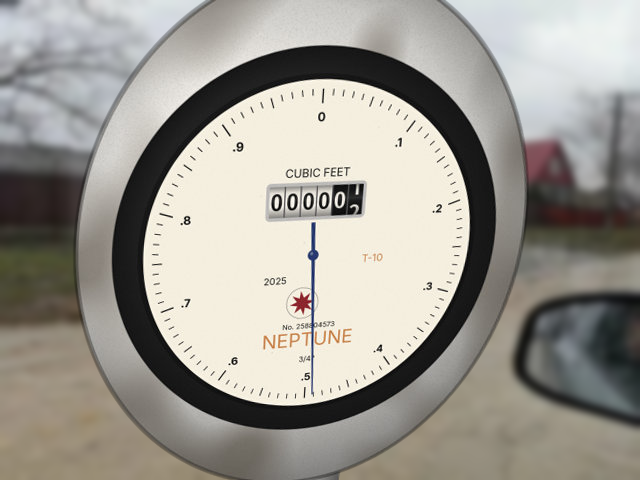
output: 1.49 ft³
